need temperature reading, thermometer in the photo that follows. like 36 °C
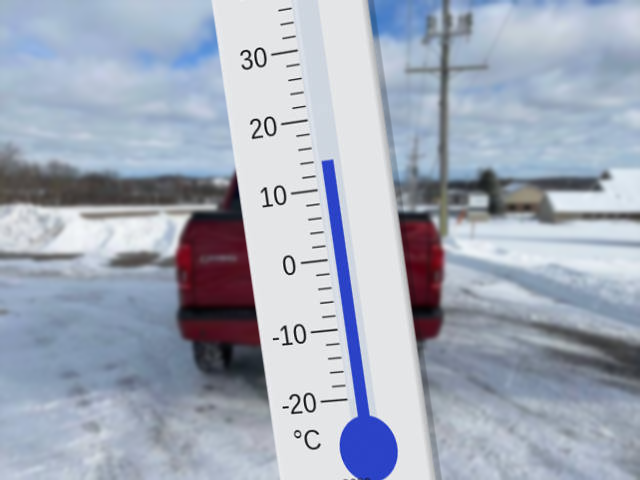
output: 14 °C
